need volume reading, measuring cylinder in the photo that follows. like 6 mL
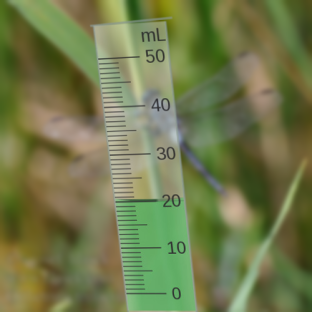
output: 20 mL
